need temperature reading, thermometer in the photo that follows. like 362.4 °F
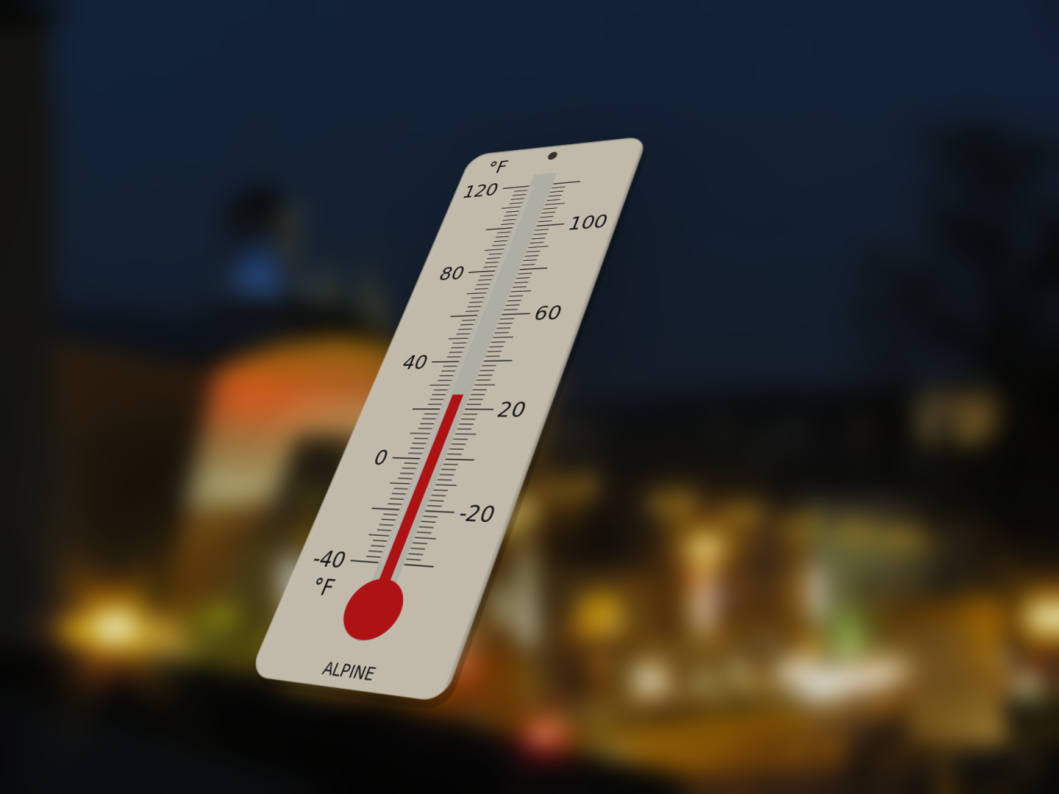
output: 26 °F
